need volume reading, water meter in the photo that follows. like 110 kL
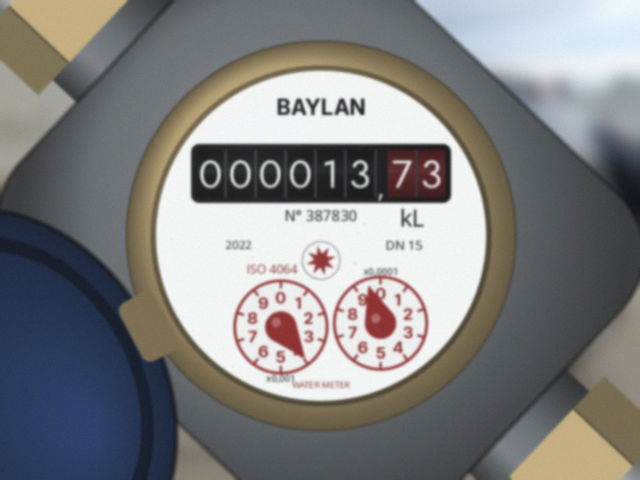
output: 13.7339 kL
